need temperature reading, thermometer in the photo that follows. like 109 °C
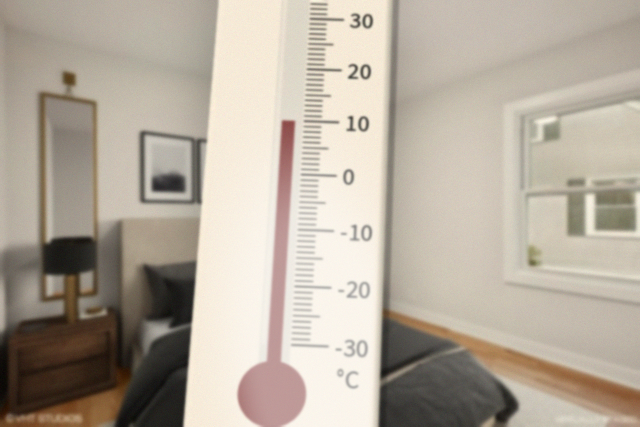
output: 10 °C
